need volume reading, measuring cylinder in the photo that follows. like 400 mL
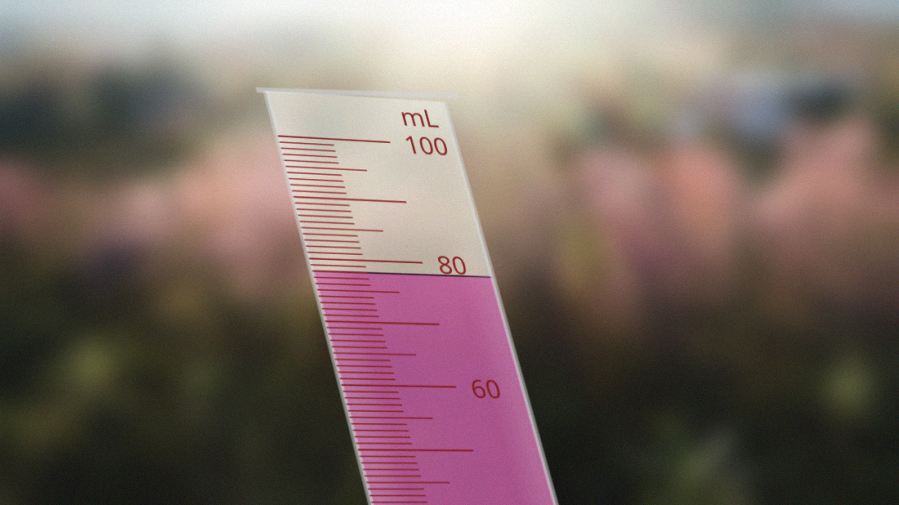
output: 78 mL
